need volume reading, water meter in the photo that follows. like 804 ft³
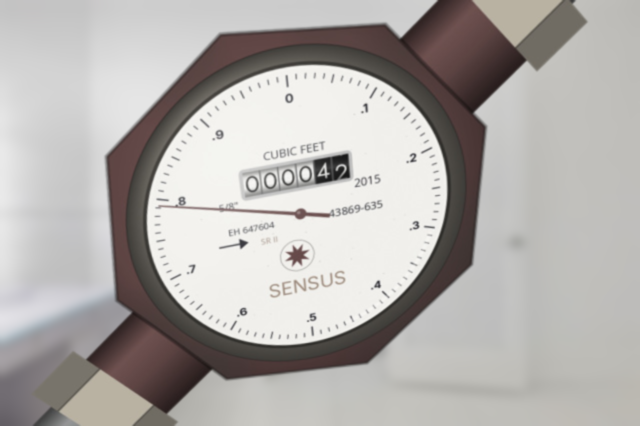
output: 41.79 ft³
